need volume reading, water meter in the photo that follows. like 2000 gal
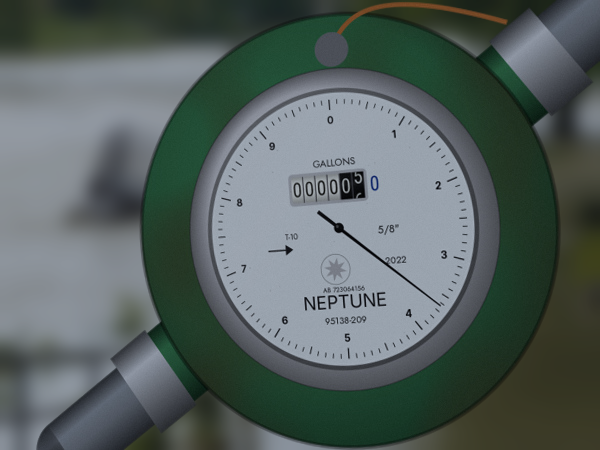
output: 53.6 gal
